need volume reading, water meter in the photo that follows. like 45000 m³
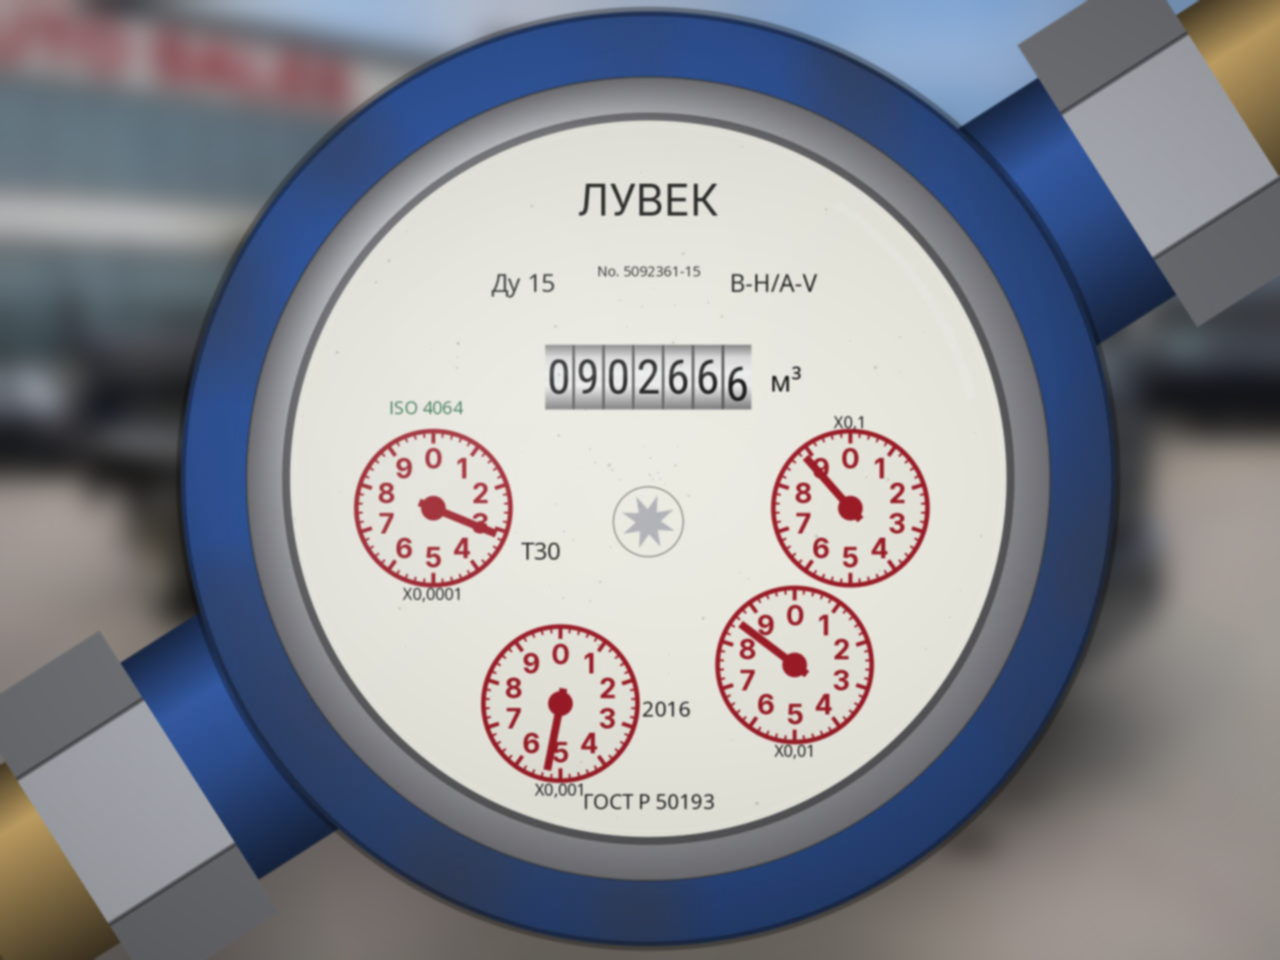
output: 902665.8853 m³
